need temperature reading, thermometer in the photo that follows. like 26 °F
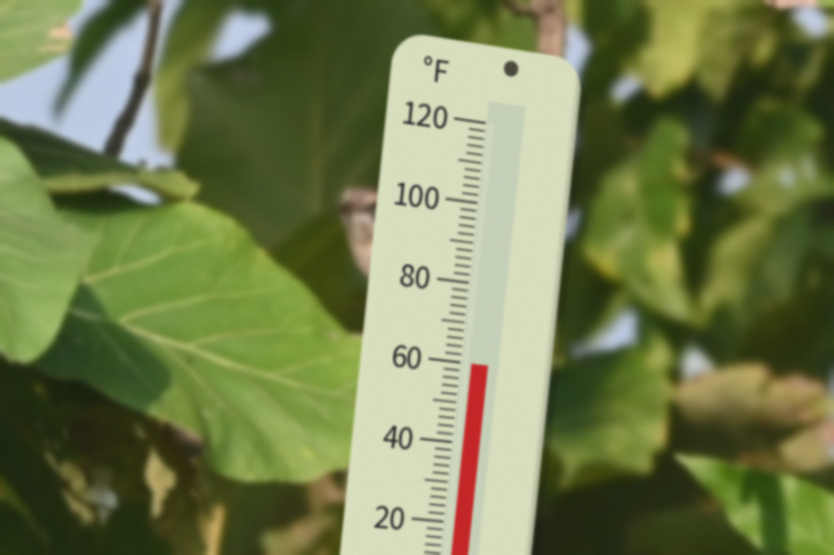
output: 60 °F
